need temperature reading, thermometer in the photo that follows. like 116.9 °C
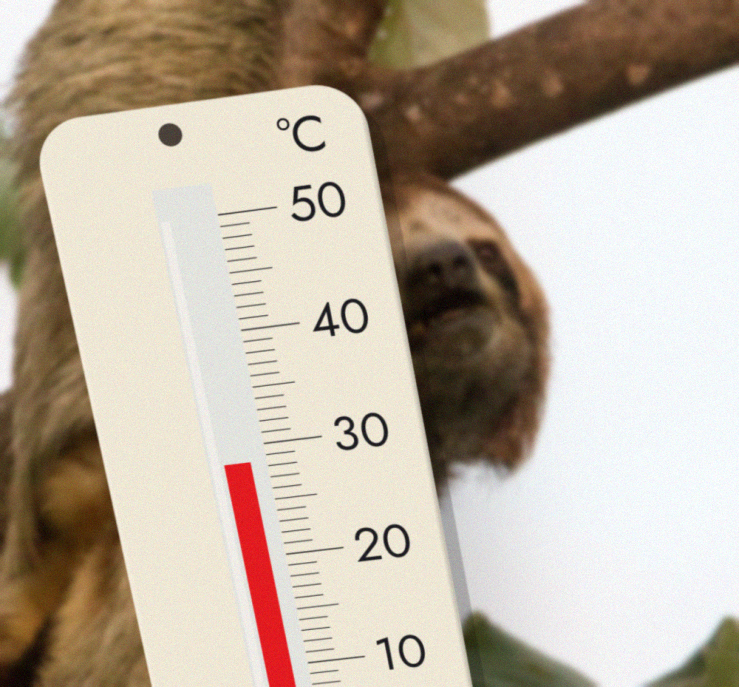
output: 28.5 °C
